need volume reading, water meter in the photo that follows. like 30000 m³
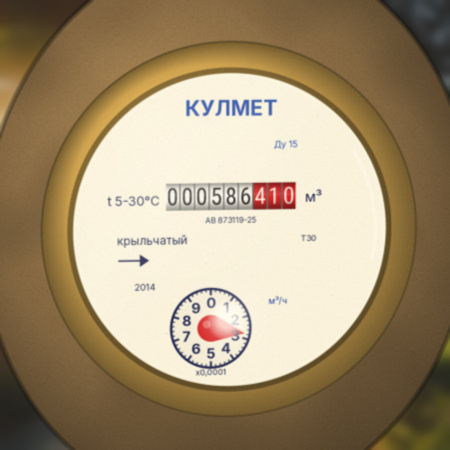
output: 586.4102 m³
